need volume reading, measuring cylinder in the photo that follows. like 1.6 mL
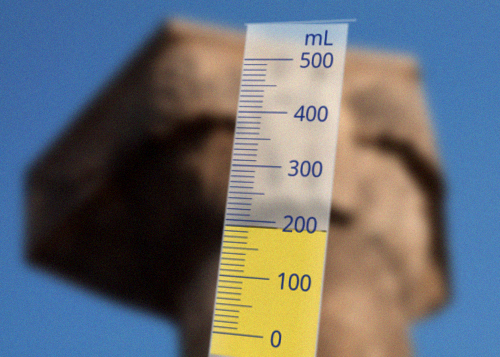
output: 190 mL
